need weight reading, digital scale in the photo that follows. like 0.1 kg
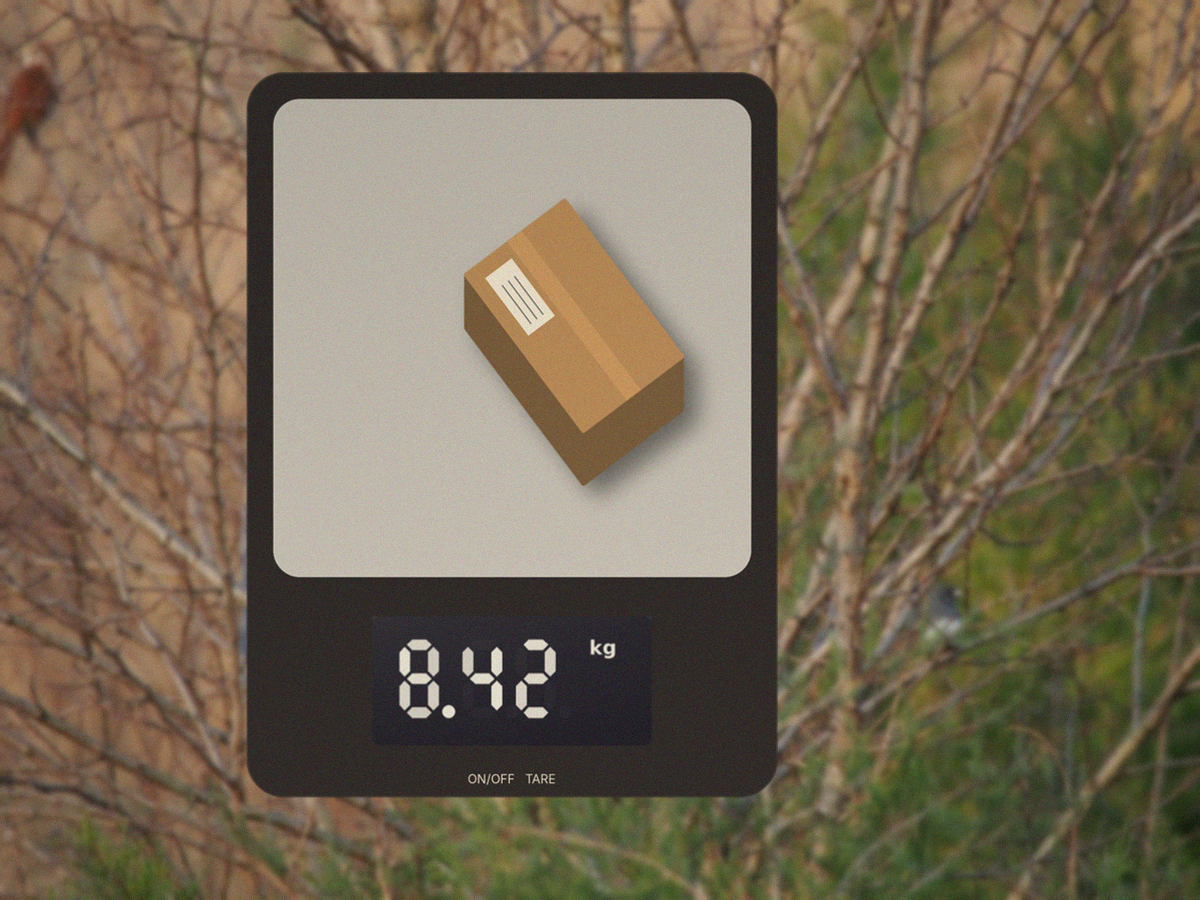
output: 8.42 kg
